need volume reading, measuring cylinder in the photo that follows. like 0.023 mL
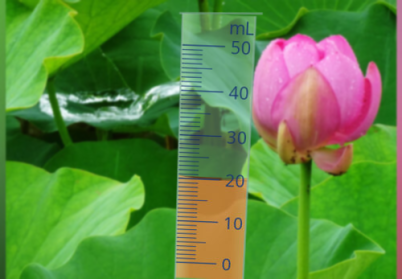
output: 20 mL
